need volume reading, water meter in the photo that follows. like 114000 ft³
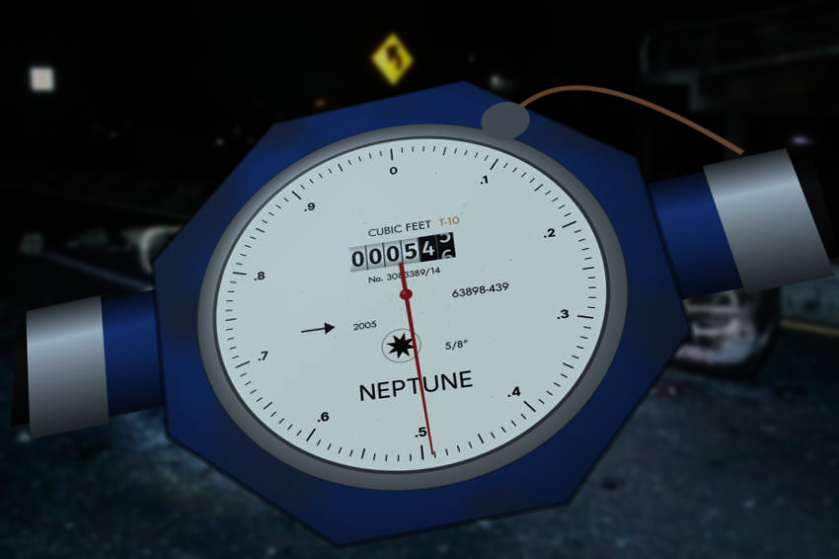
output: 545.49 ft³
